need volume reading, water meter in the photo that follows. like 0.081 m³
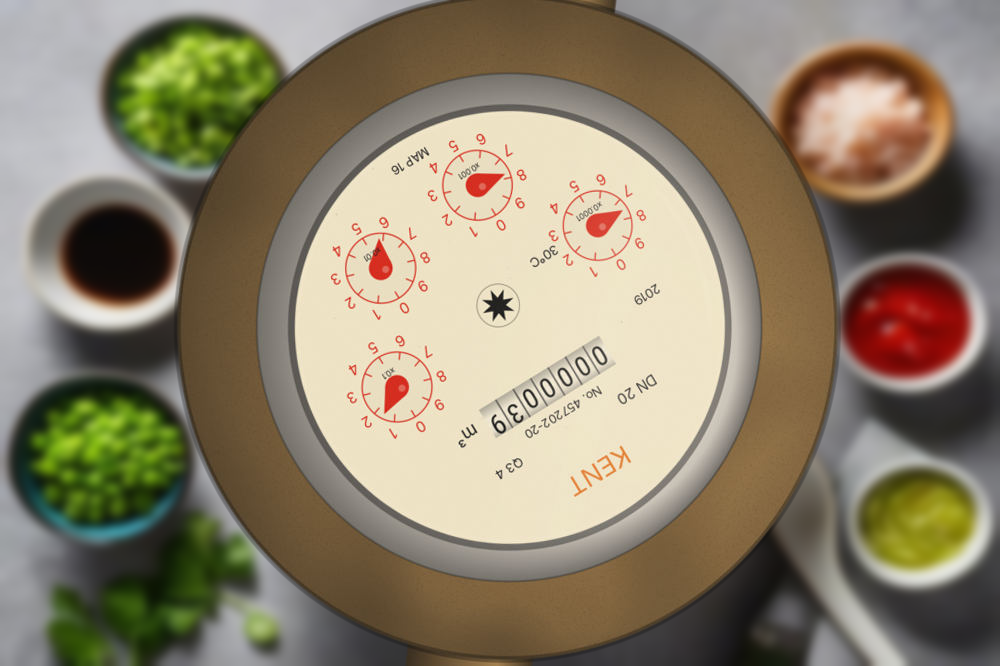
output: 39.1577 m³
